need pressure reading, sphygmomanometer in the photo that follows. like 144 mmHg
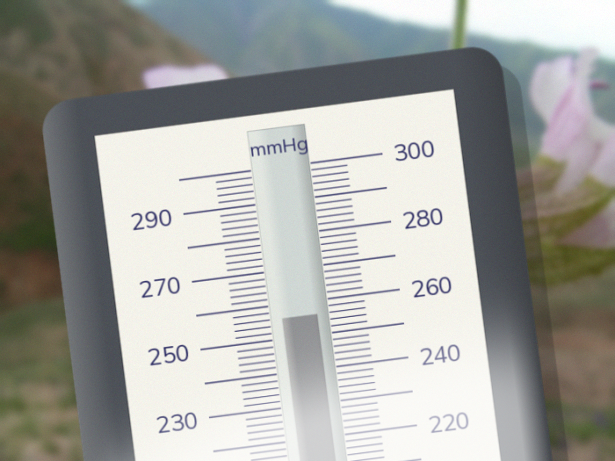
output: 256 mmHg
